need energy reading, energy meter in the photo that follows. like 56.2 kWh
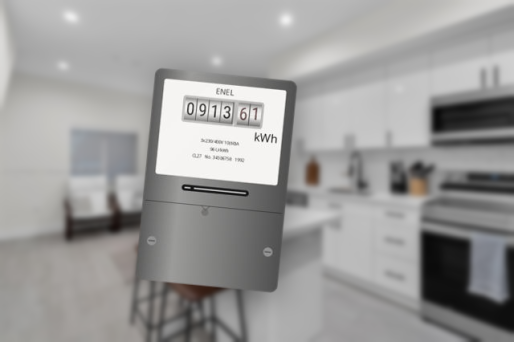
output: 913.61 kWh
